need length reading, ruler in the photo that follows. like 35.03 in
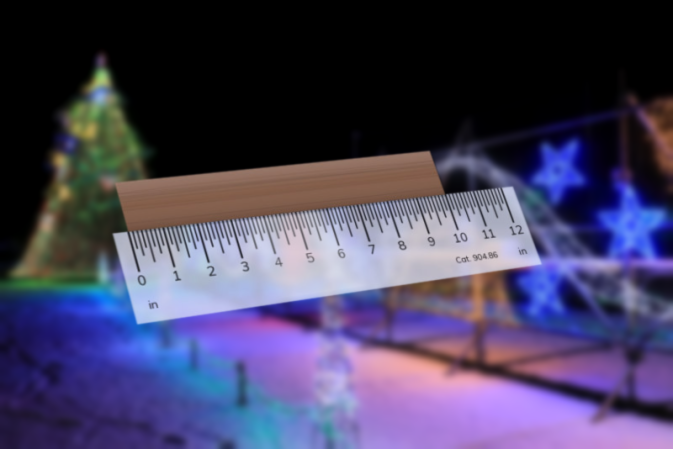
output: 10 in
